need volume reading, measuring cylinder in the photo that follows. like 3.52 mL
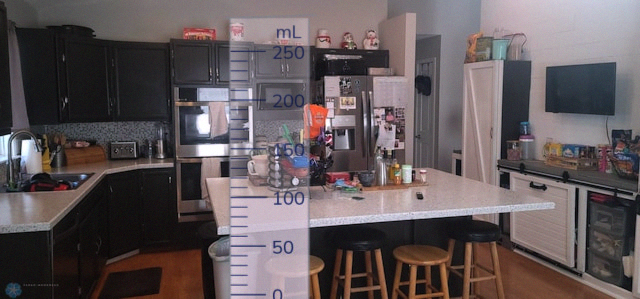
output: 100 mL
